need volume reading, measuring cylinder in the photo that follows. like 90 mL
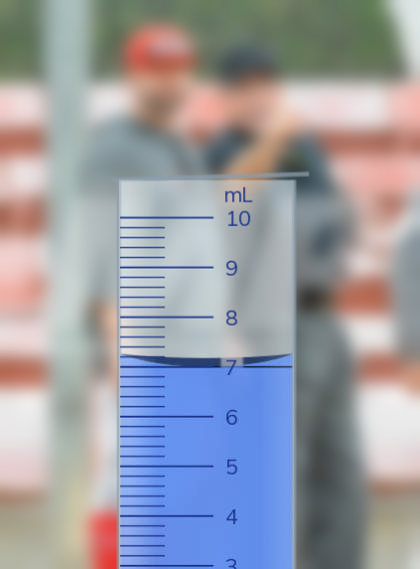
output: 7 mL
